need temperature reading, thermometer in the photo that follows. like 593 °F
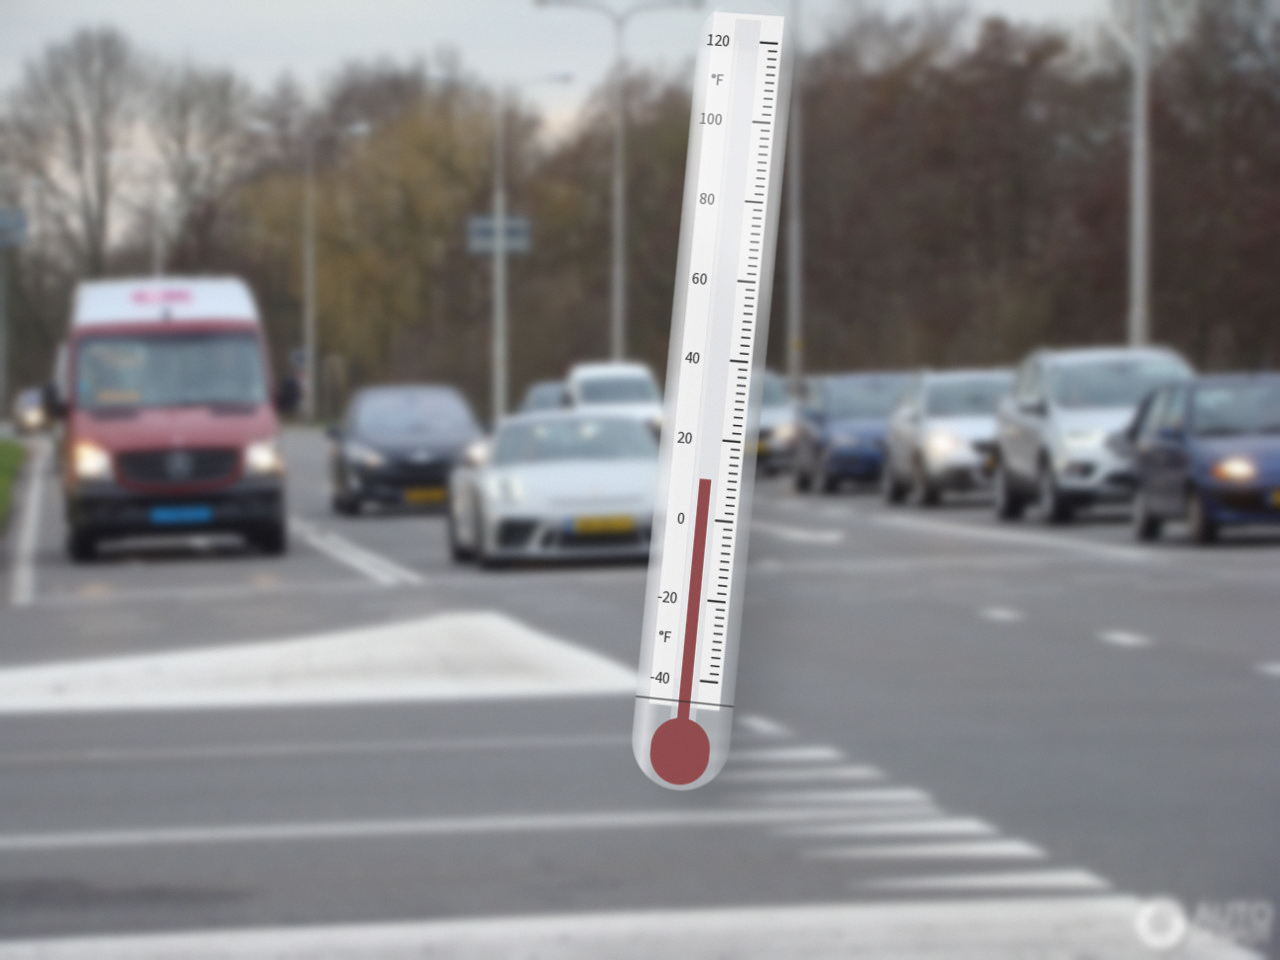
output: 10 °F
